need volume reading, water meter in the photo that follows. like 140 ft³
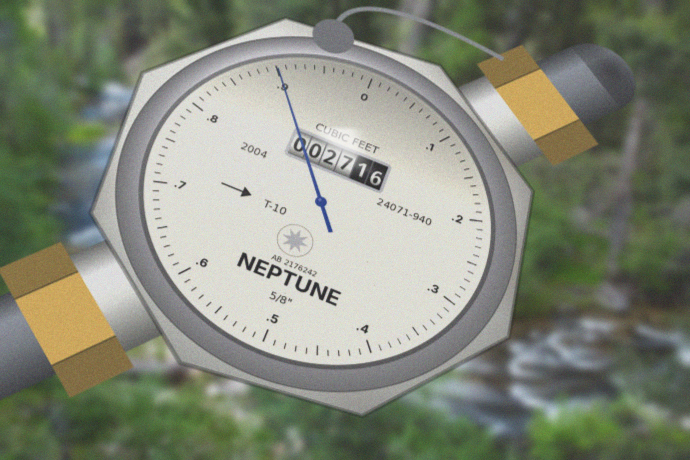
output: 2715.90 ft³
